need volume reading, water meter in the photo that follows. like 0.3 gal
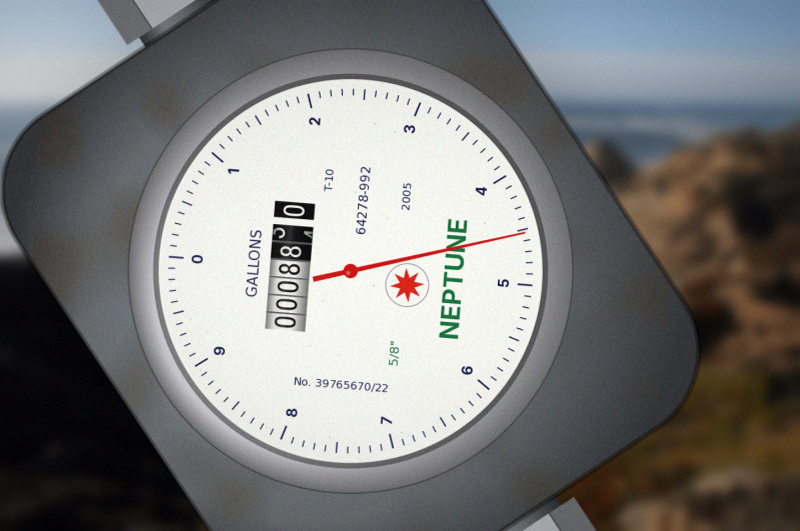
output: 8834.5 gal
